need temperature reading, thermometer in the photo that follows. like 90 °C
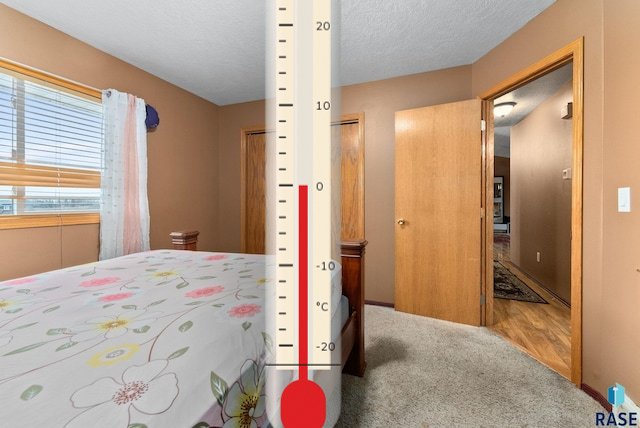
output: 0 °C
